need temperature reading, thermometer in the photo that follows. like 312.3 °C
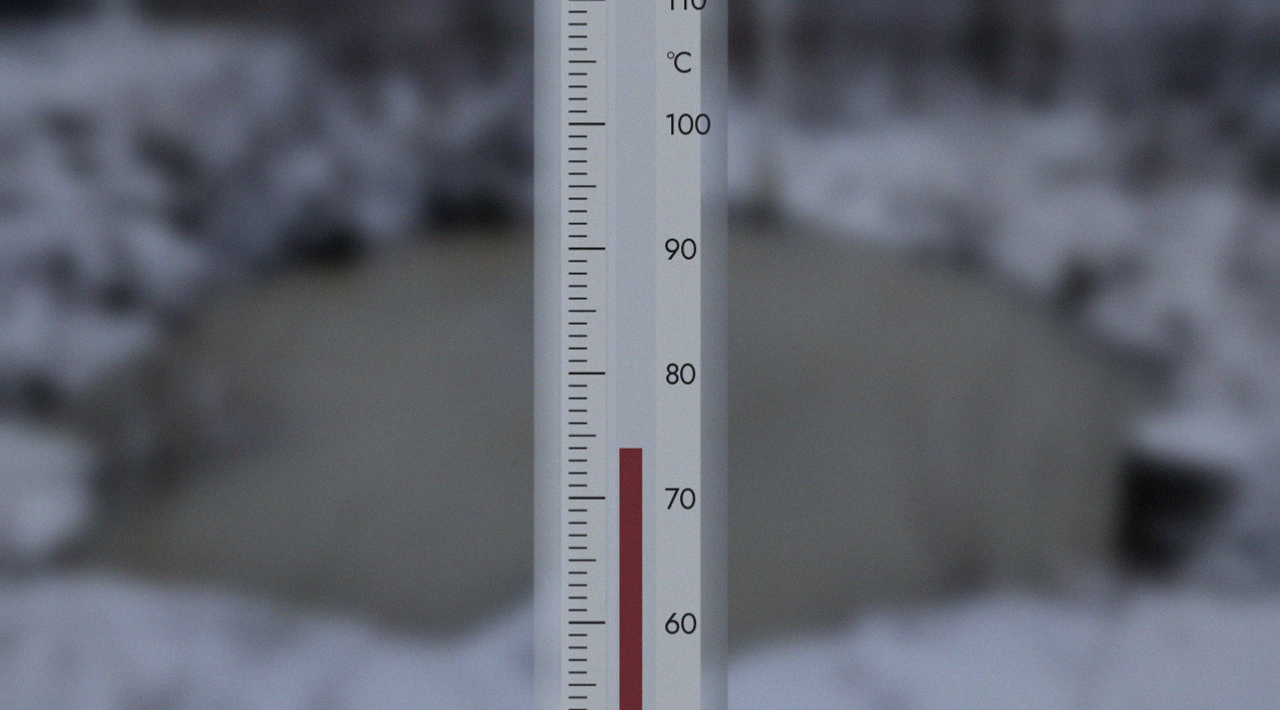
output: 74 °C
